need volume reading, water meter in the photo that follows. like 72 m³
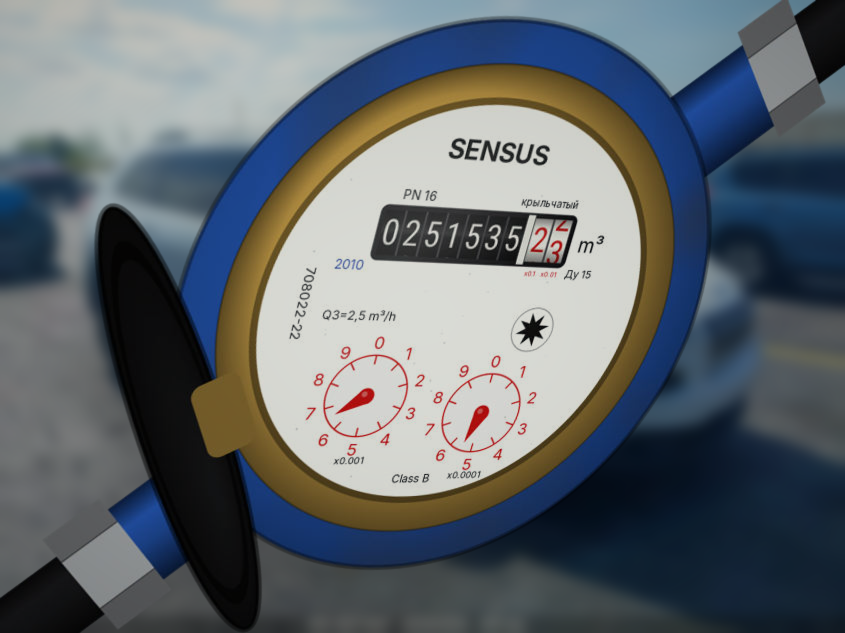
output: 251535.2265 m³
